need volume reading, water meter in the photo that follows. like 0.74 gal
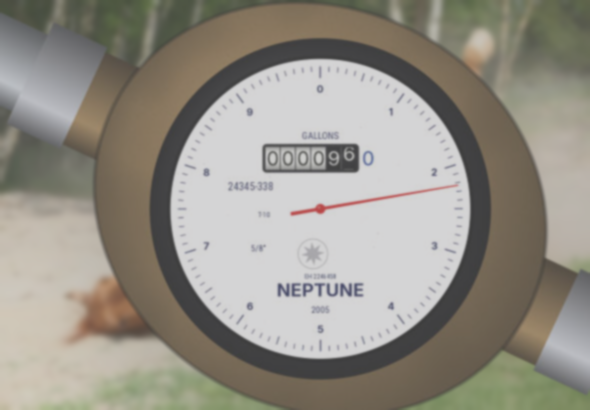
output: 962.2 gal
